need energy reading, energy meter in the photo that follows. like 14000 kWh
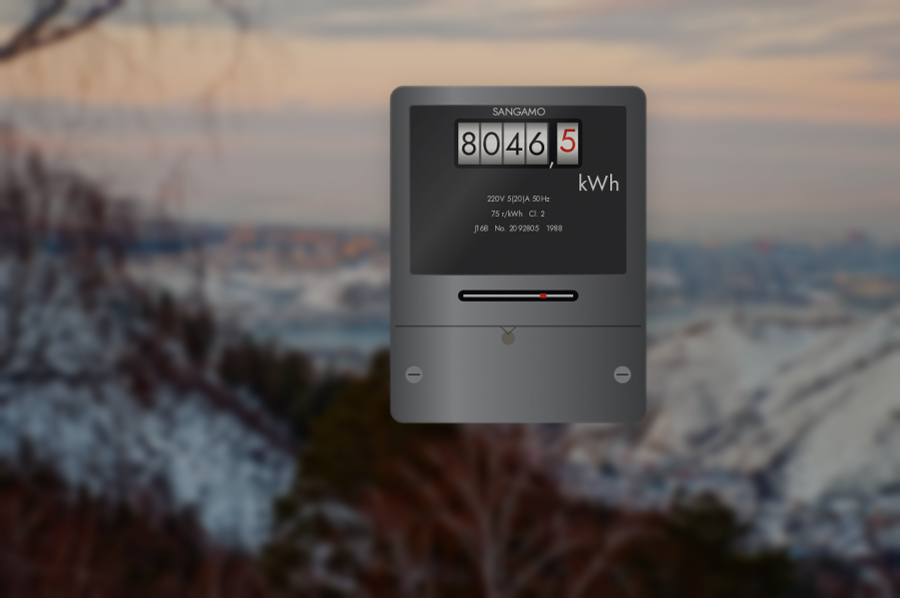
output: 8046.5 kWh
